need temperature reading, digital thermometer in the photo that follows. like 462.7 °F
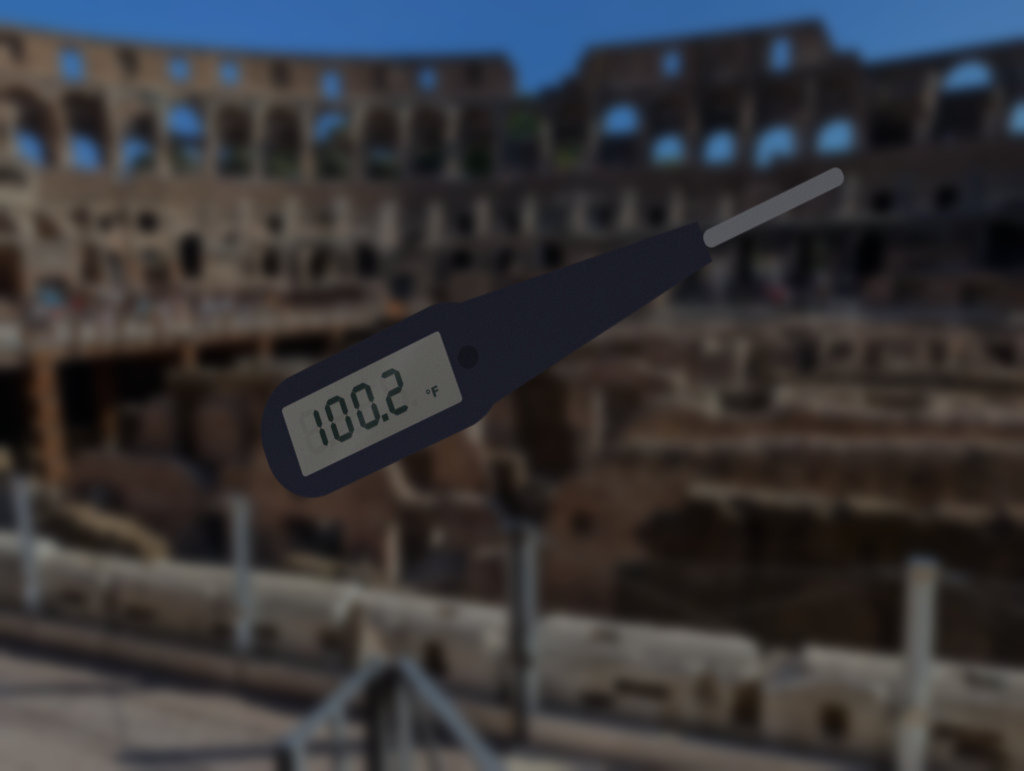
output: 100.2 °F
